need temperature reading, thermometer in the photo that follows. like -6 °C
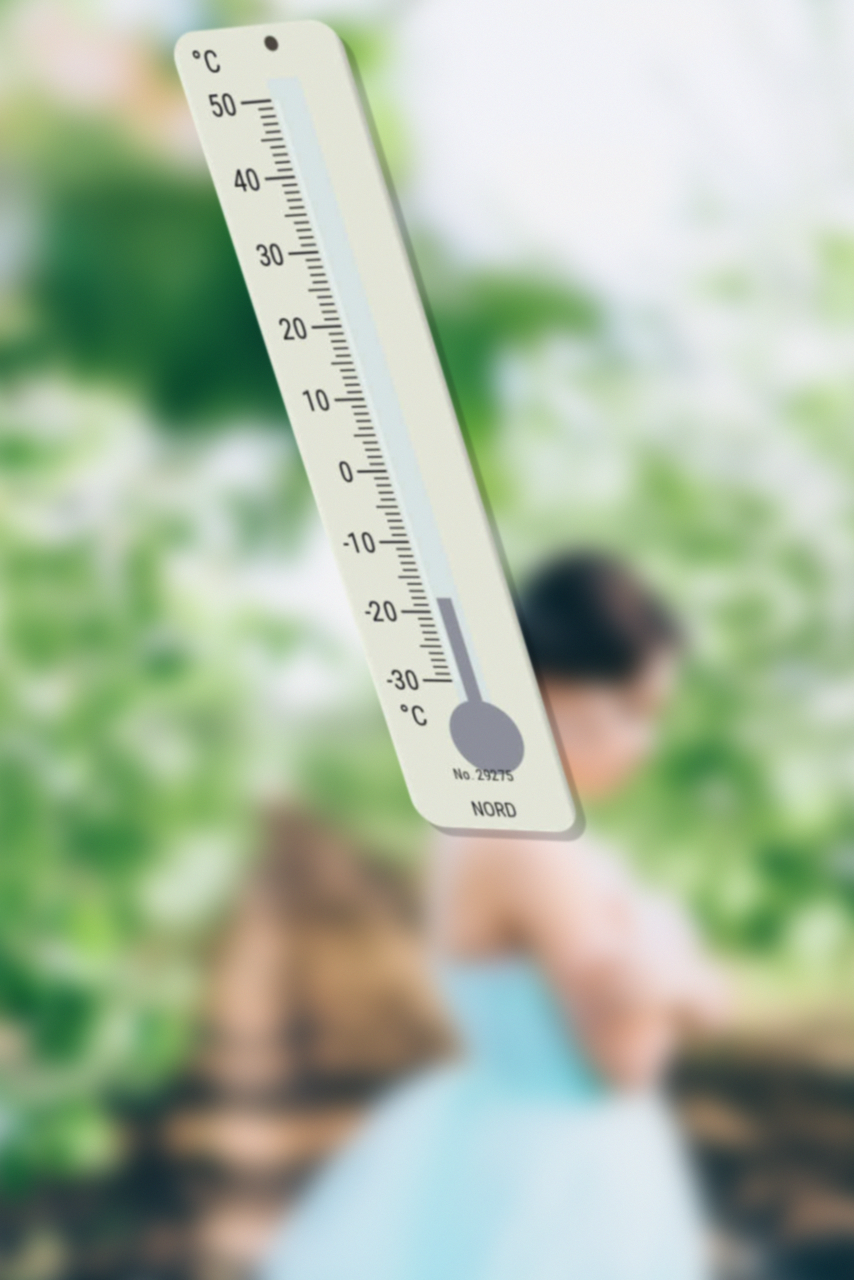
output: -18 °C
